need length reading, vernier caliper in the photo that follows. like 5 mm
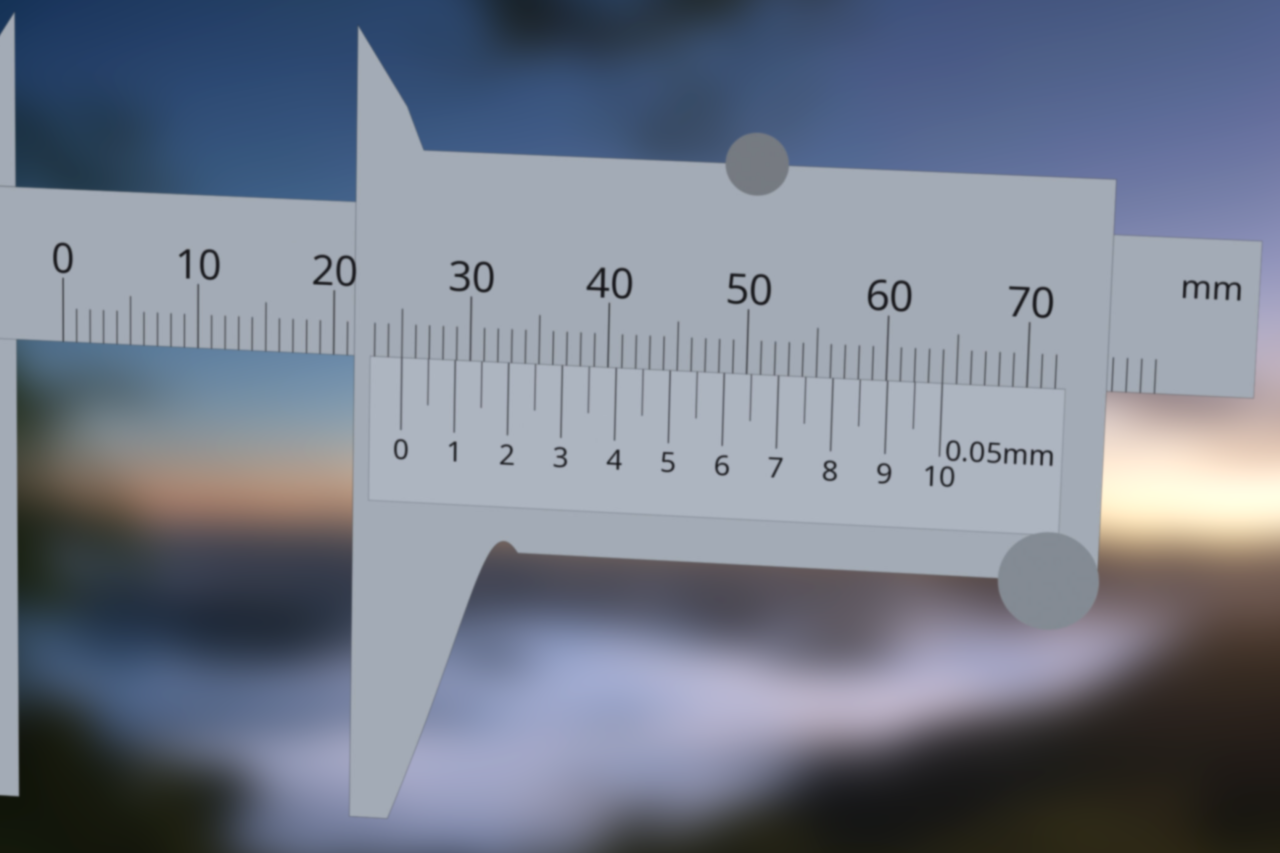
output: 25.0 mm
